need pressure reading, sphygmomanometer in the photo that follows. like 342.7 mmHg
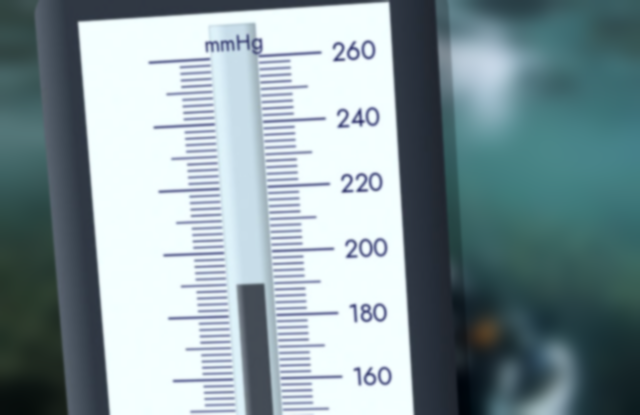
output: 190 mmHg
